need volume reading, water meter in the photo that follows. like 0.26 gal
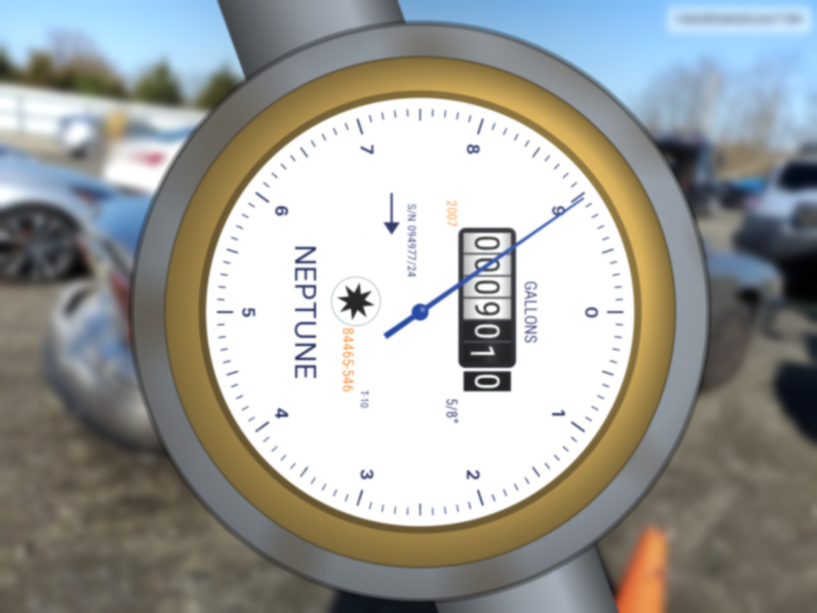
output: 9009.0 gal
